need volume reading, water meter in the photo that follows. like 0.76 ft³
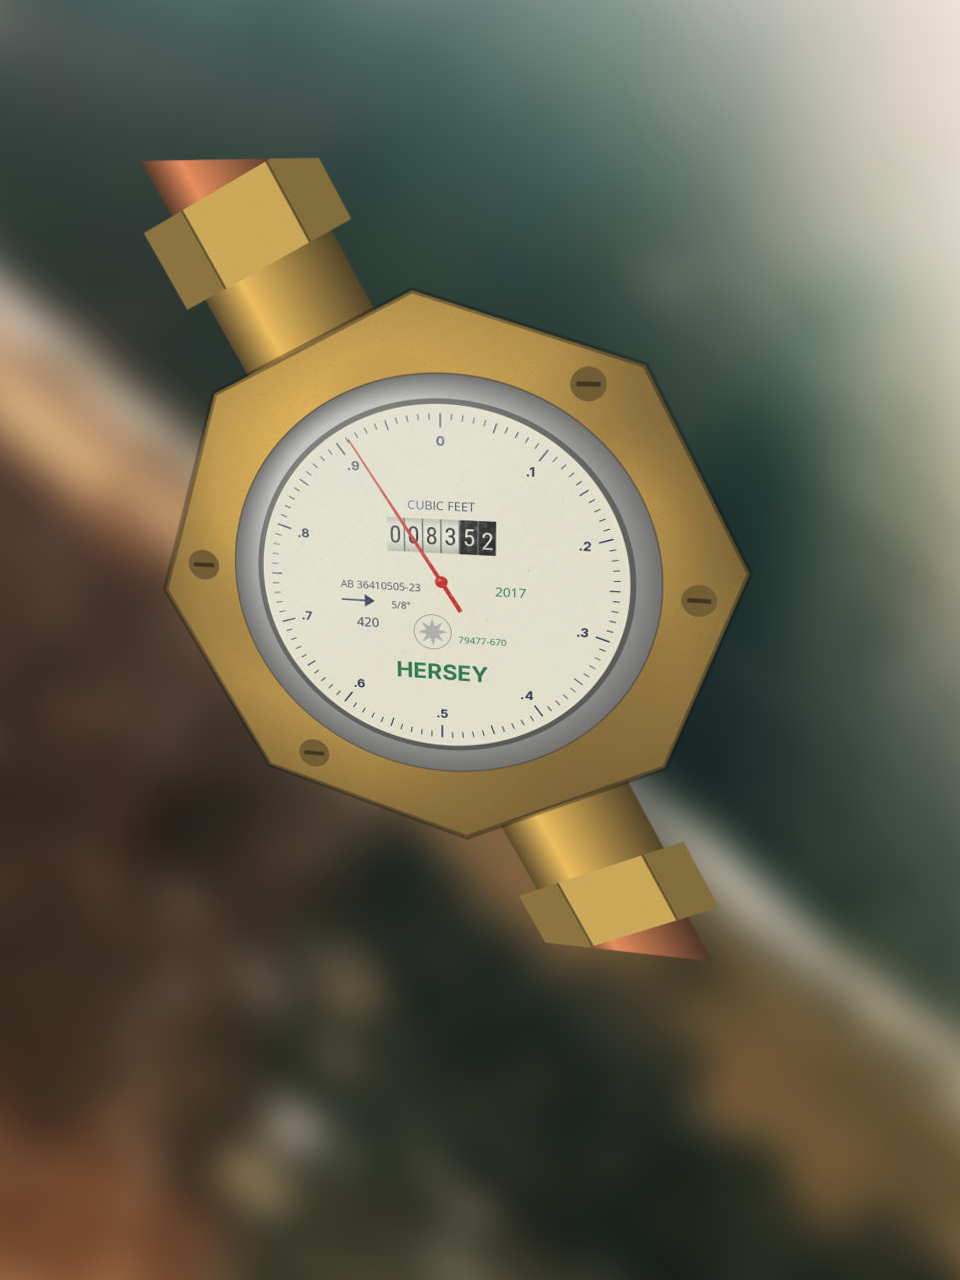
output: 8351.91 ft³
